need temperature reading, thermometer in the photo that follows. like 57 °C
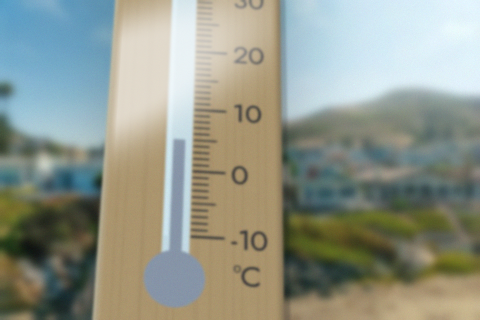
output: 5 °C
